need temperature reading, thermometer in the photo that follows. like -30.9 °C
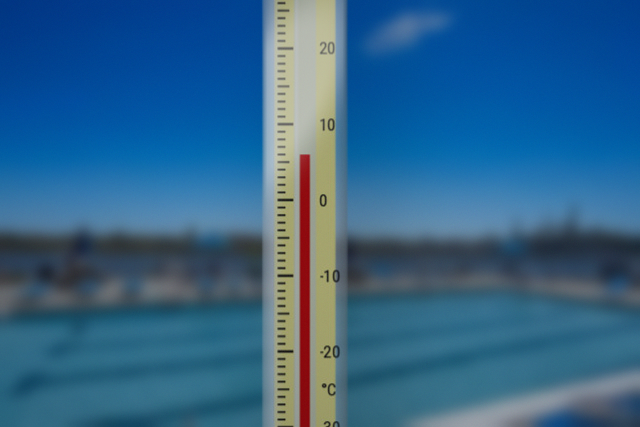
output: 6 °C
